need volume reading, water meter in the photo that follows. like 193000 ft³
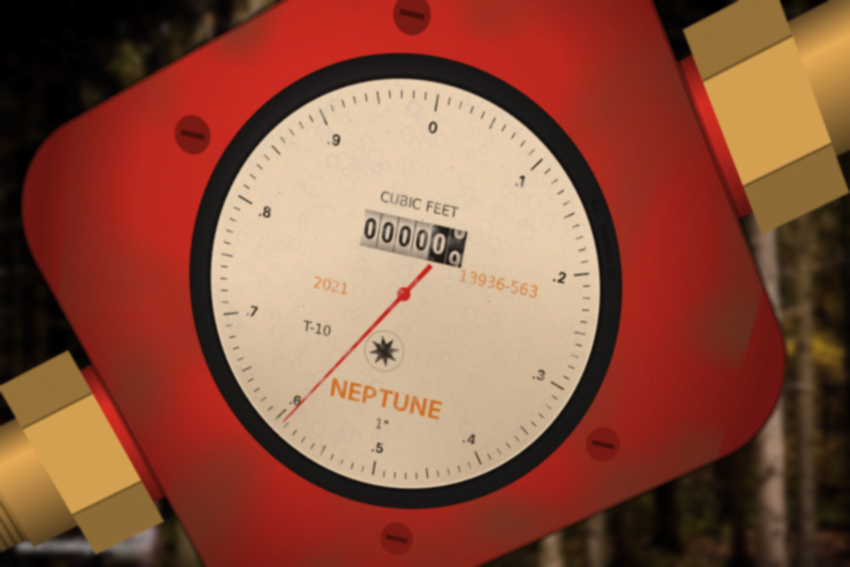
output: 8.59 ft³
